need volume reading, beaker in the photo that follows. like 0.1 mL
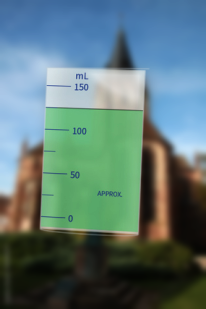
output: 125 mL
